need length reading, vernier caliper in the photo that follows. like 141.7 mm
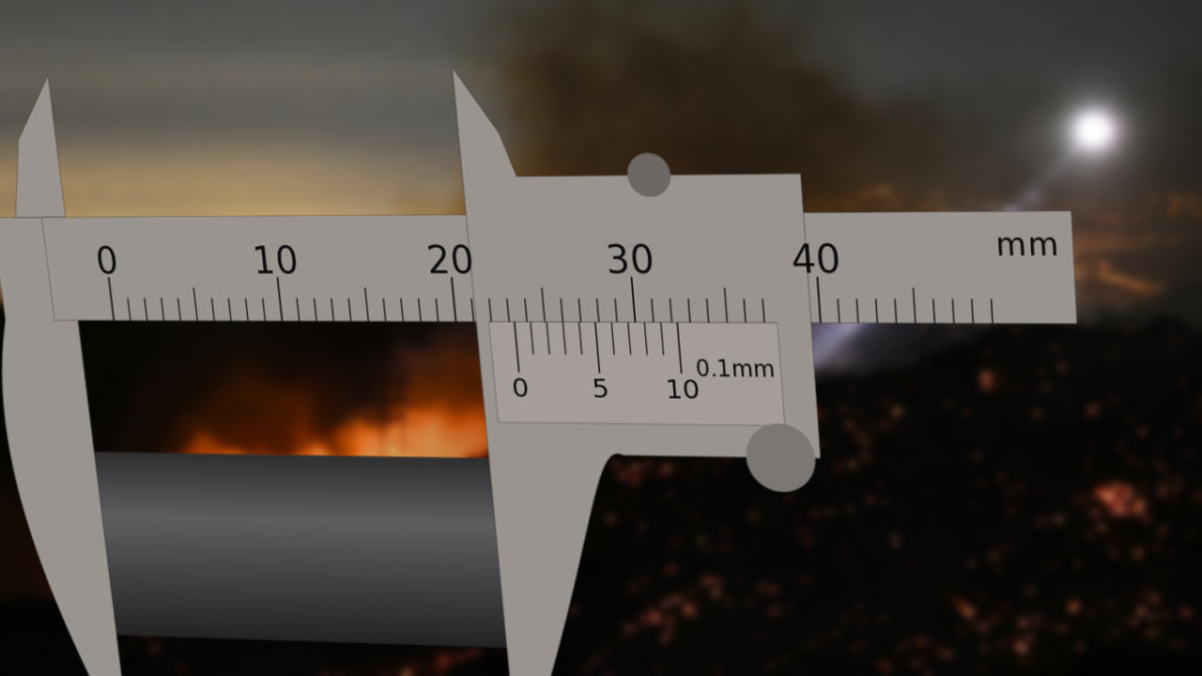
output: 23.3 mm
